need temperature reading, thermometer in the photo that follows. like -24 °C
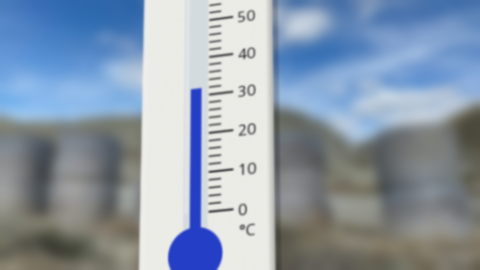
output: 32 °C
